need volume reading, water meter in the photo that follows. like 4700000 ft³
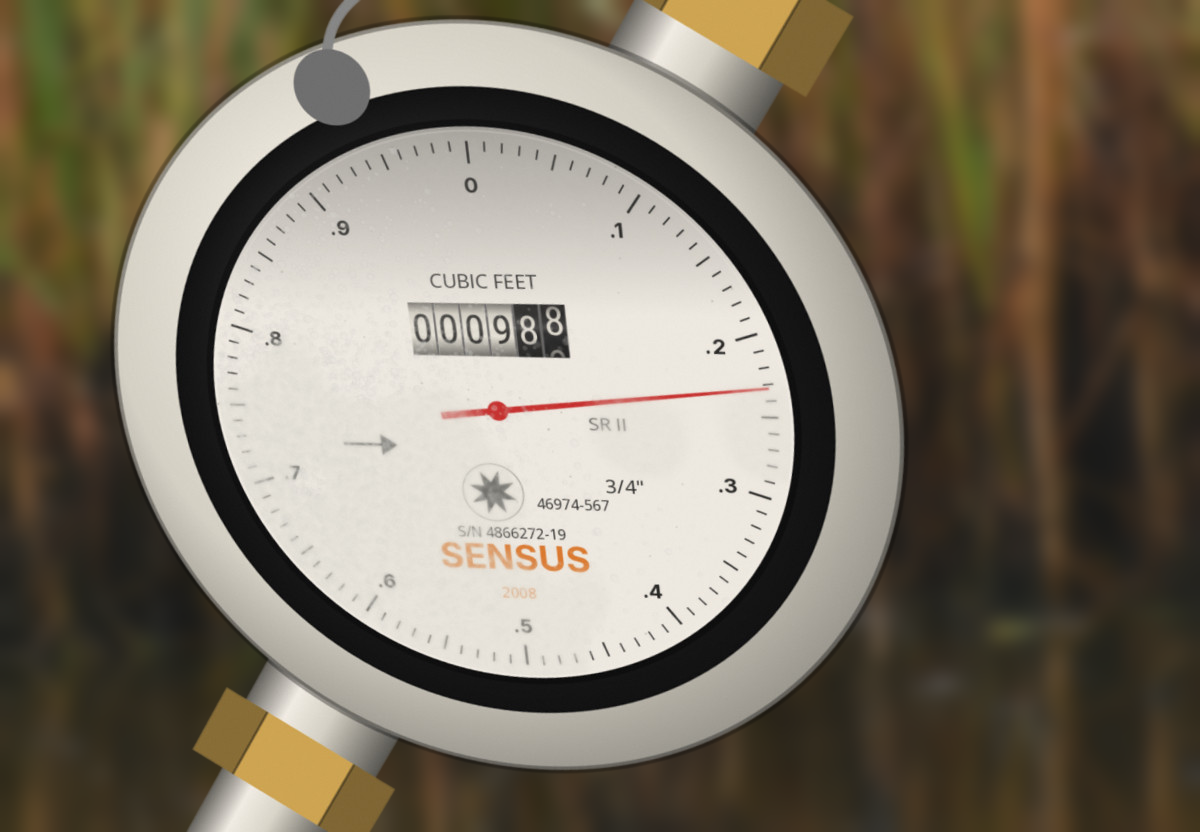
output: 988.23 ft³
